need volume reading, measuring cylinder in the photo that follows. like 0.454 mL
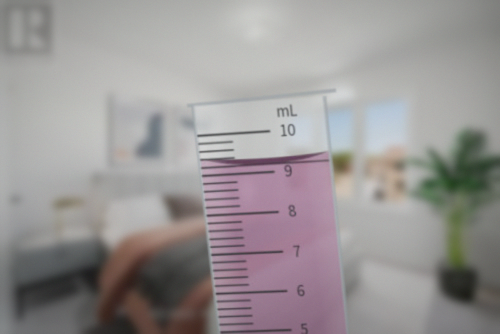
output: 9.2 mL
